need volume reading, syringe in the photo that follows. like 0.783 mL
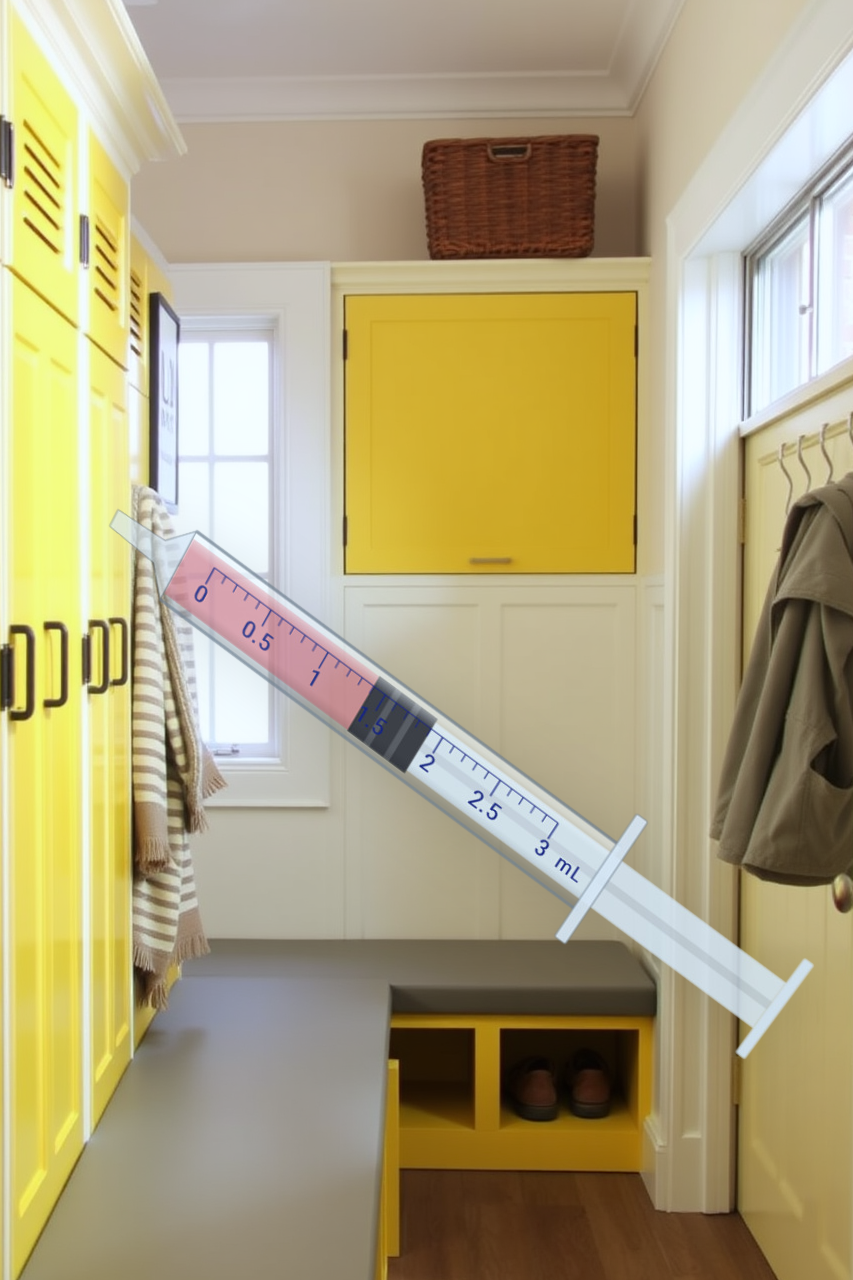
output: 1.4 mL
